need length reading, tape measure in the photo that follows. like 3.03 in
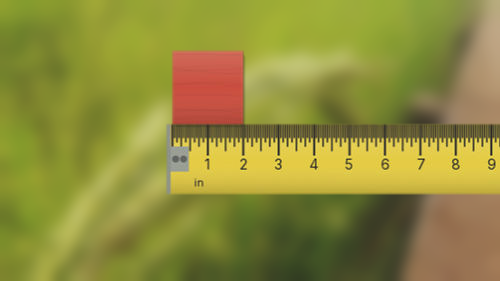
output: 2 in
